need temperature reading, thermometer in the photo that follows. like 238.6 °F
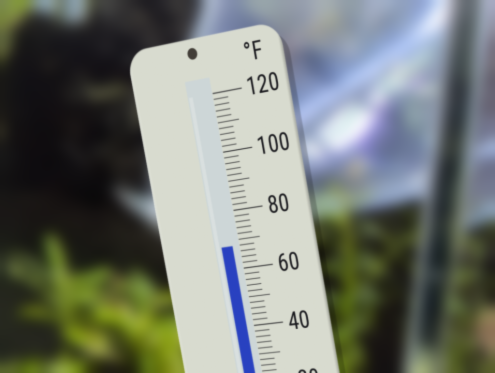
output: 68 °F
